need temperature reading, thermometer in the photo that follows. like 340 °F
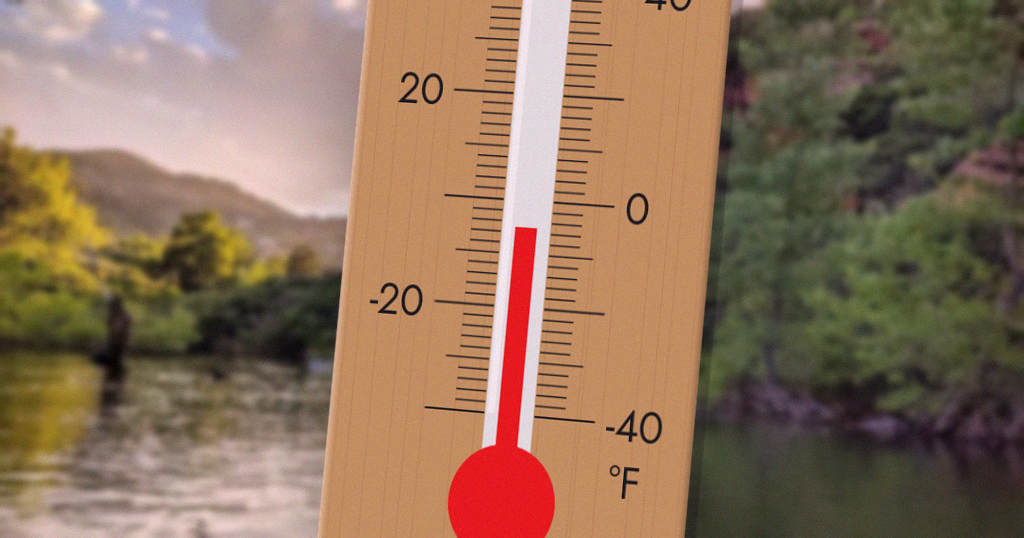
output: -5 °F
